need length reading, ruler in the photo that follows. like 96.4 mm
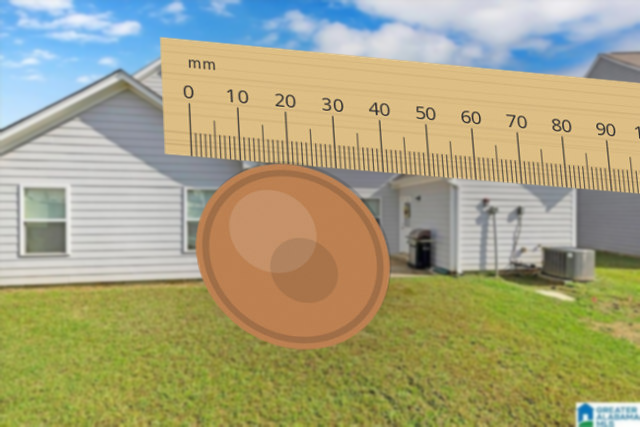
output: 40 mm
